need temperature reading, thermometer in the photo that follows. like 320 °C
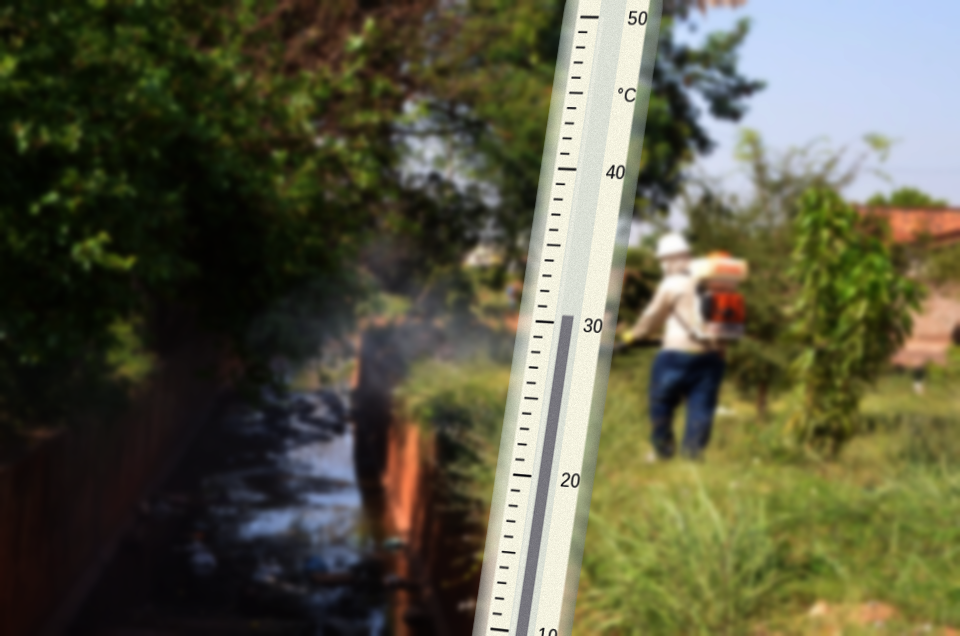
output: 30.5 °C
